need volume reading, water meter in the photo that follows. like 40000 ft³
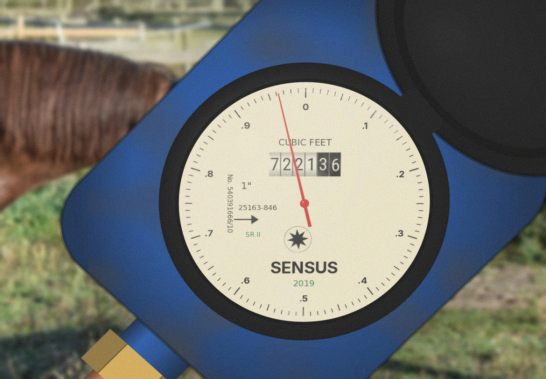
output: 722135.96 ft³
